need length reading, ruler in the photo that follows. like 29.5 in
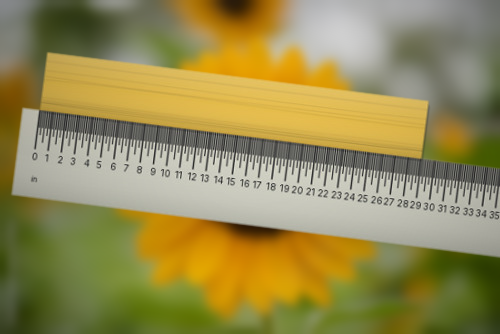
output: 29 in
